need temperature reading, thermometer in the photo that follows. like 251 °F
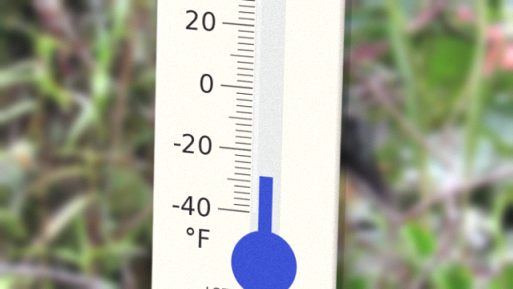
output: -28 °F
